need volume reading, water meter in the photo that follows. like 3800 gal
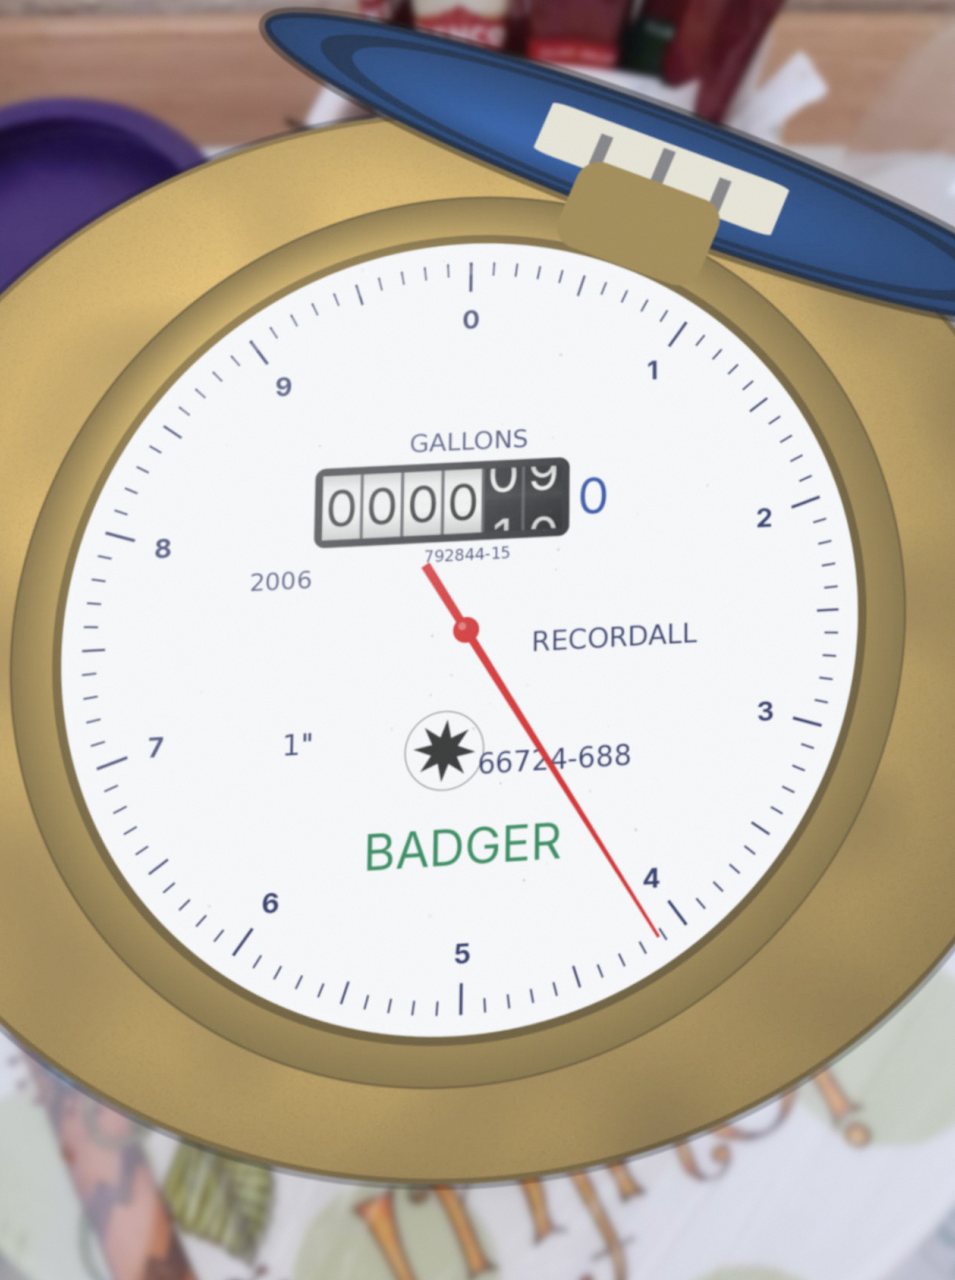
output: 94.1 gal
